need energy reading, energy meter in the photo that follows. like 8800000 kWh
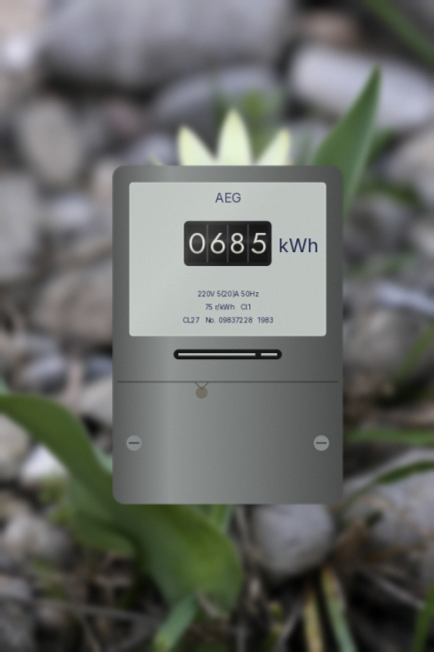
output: 685 kWh
